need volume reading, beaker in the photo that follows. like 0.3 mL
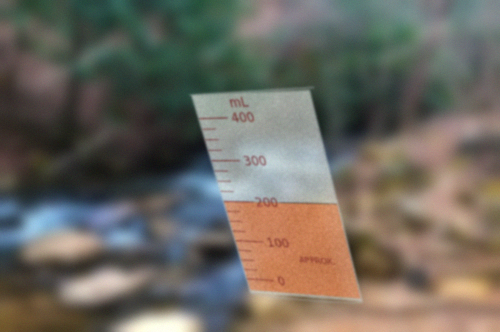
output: 200 mL
